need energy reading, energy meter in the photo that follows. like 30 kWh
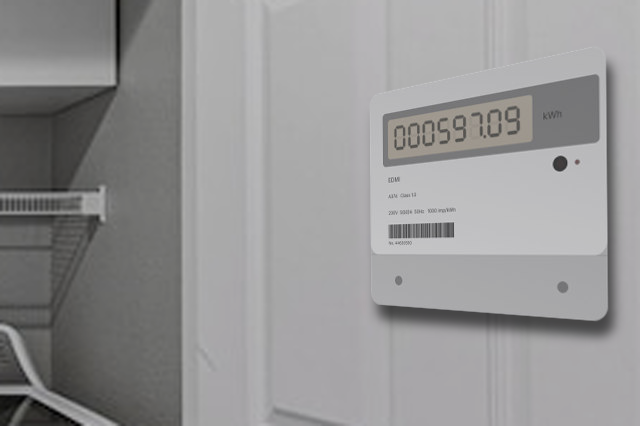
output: 597.09 kWh
